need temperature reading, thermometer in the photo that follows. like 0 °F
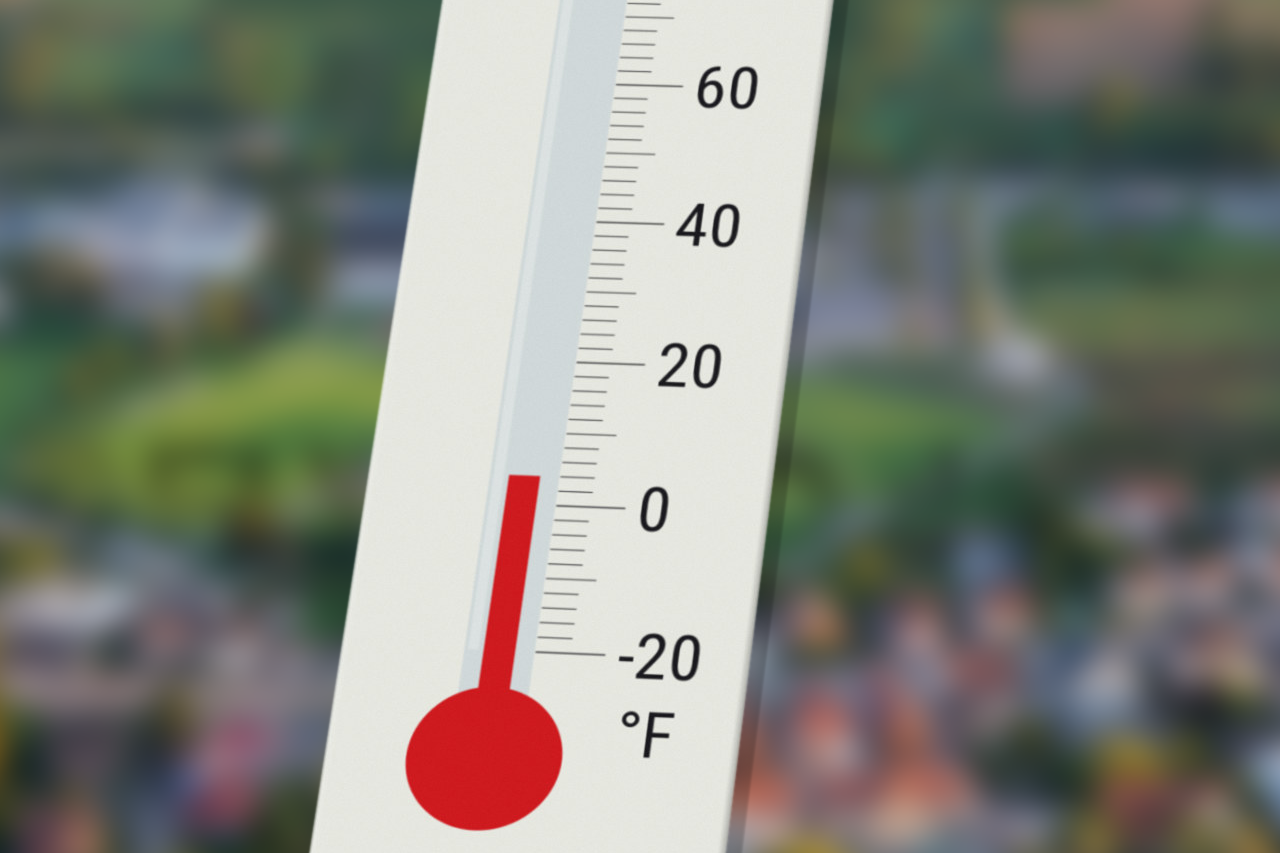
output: 4 °F
